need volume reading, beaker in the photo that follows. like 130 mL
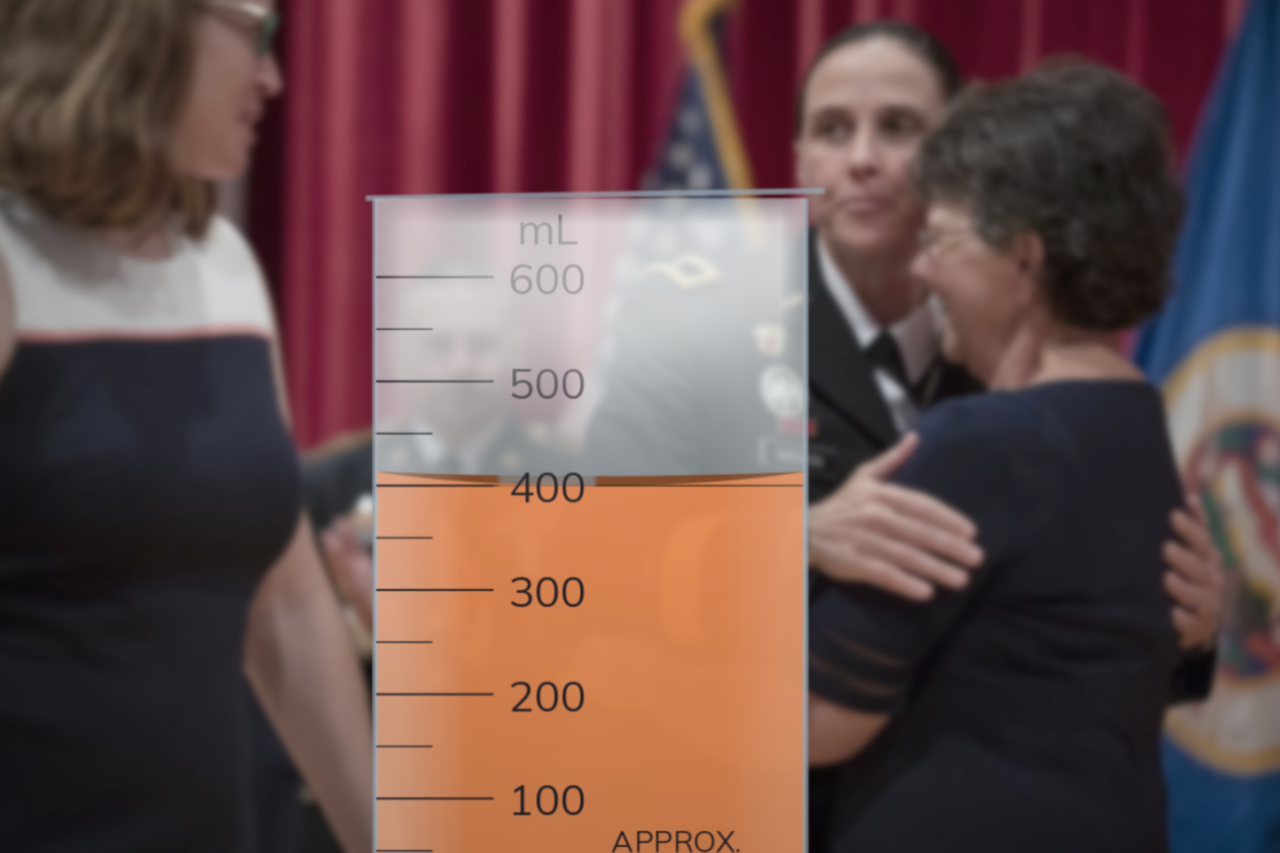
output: 400 mL
